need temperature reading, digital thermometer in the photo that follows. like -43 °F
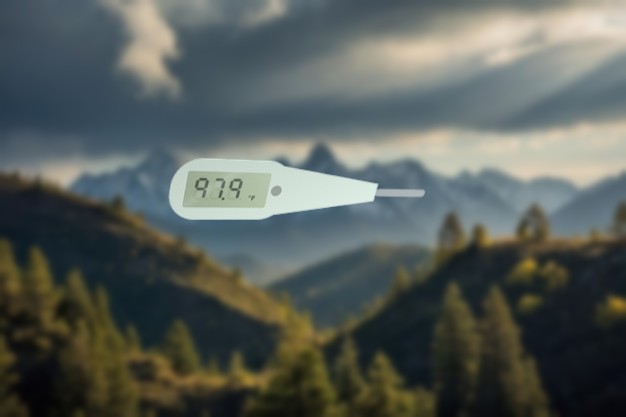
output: 97.9 °F
